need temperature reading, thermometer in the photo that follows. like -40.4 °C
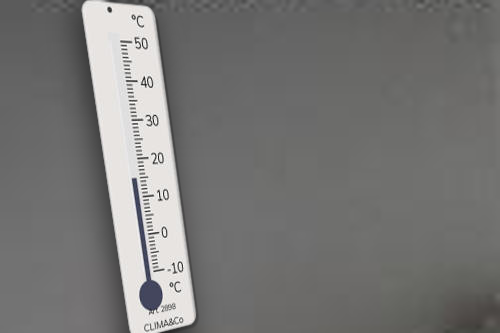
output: 15 °C
